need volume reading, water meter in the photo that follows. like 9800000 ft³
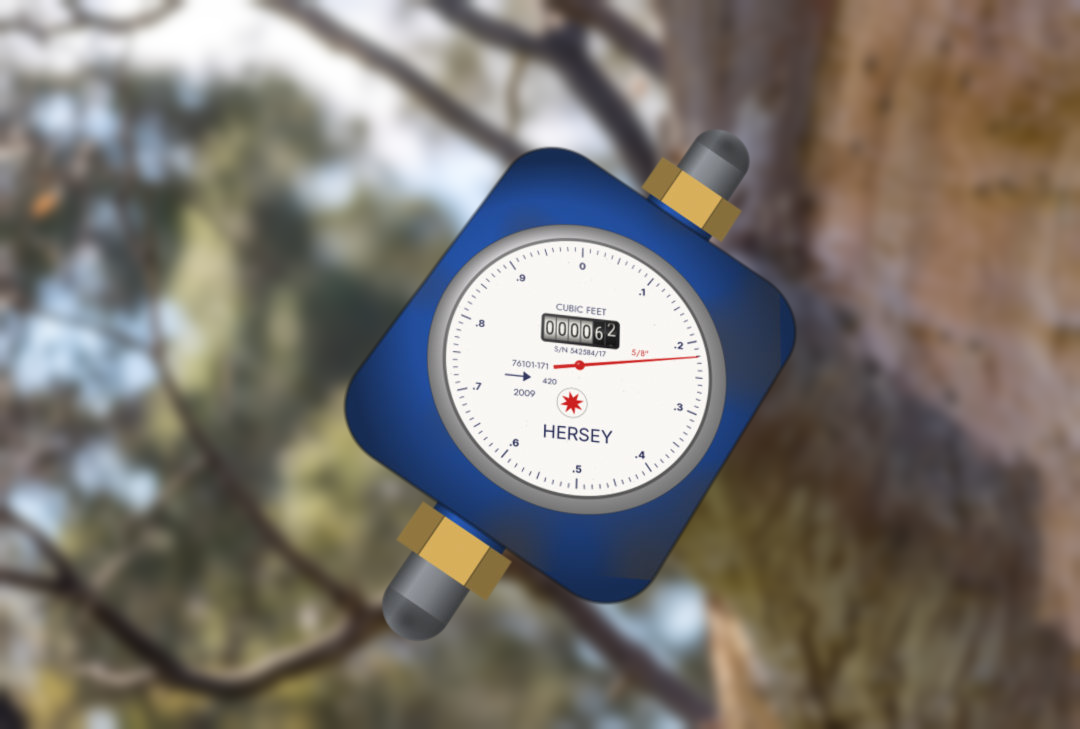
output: 62.22 ft³
